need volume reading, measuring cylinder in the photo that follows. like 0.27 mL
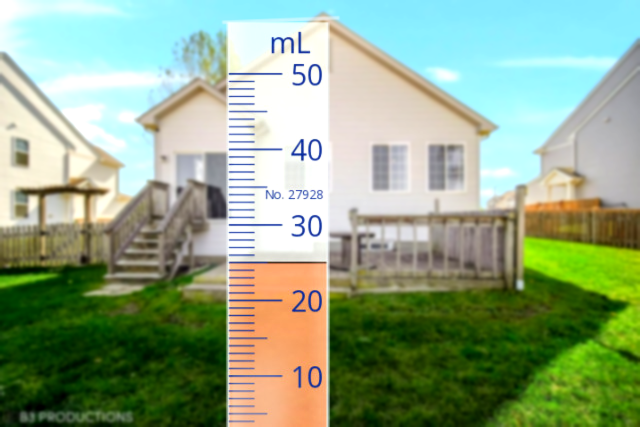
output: 25 mL
